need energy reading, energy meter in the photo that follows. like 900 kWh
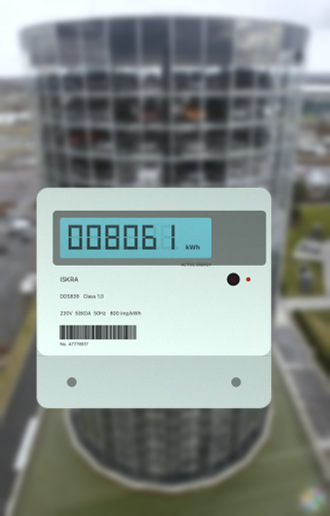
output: 8061 kWh
